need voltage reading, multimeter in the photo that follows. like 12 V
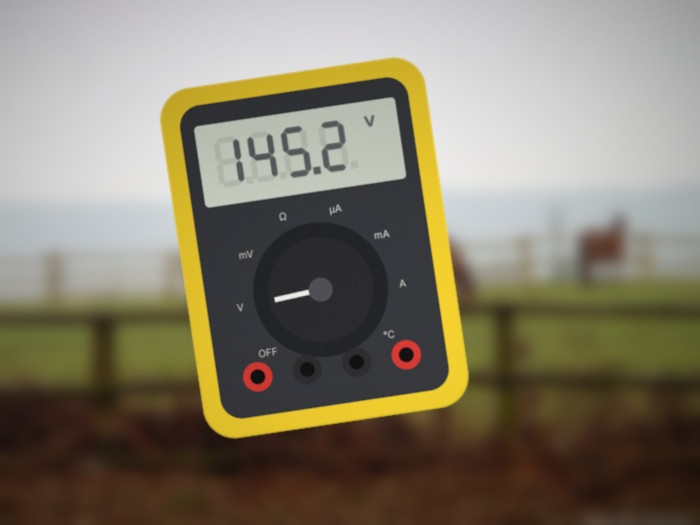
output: 145.2 V
